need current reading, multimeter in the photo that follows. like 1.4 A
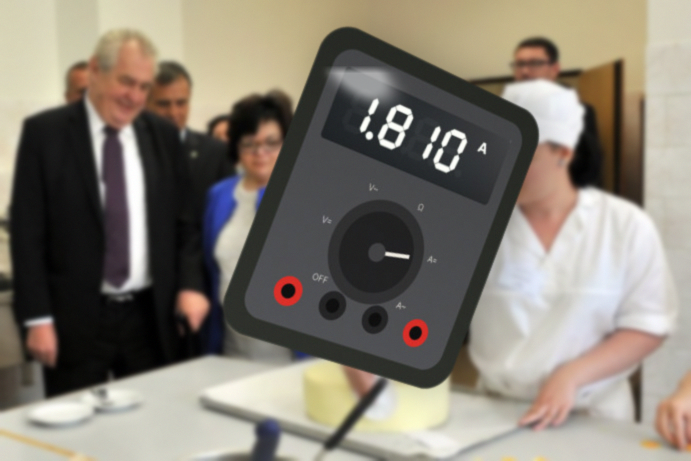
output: 1.810 A
